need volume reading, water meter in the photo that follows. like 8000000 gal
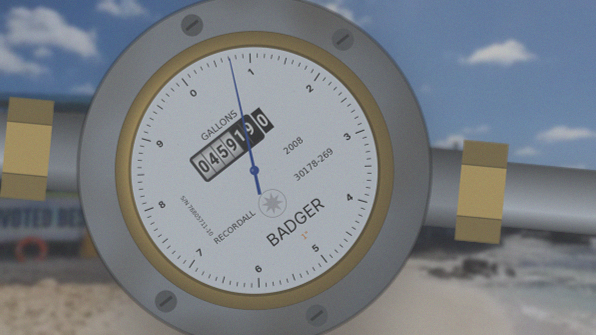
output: 459190.7 gal
